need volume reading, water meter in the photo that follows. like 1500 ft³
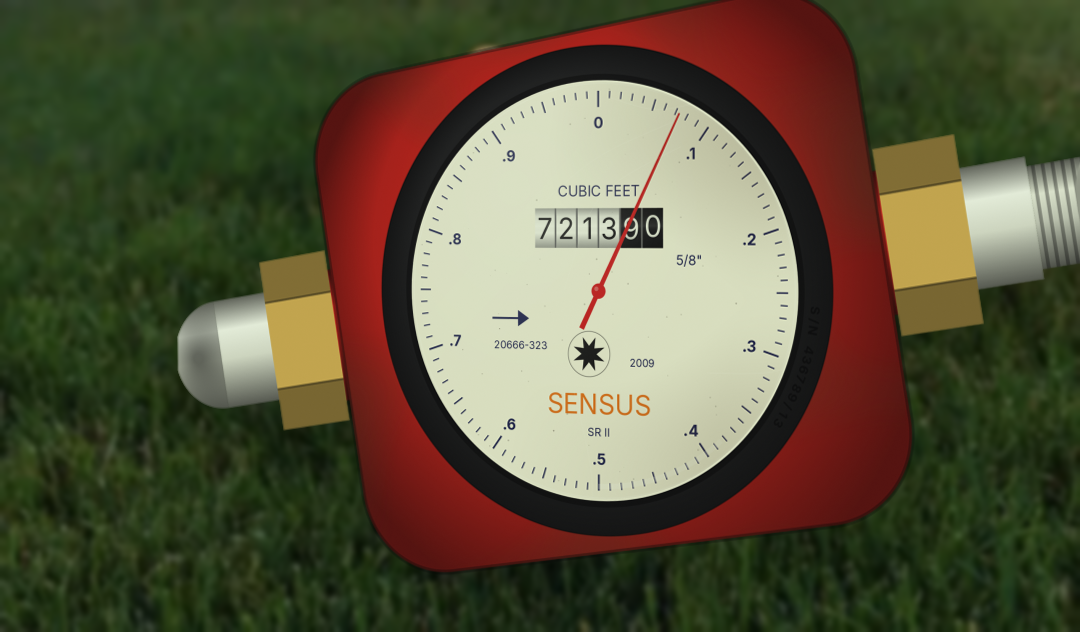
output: 721390.07 ft³
